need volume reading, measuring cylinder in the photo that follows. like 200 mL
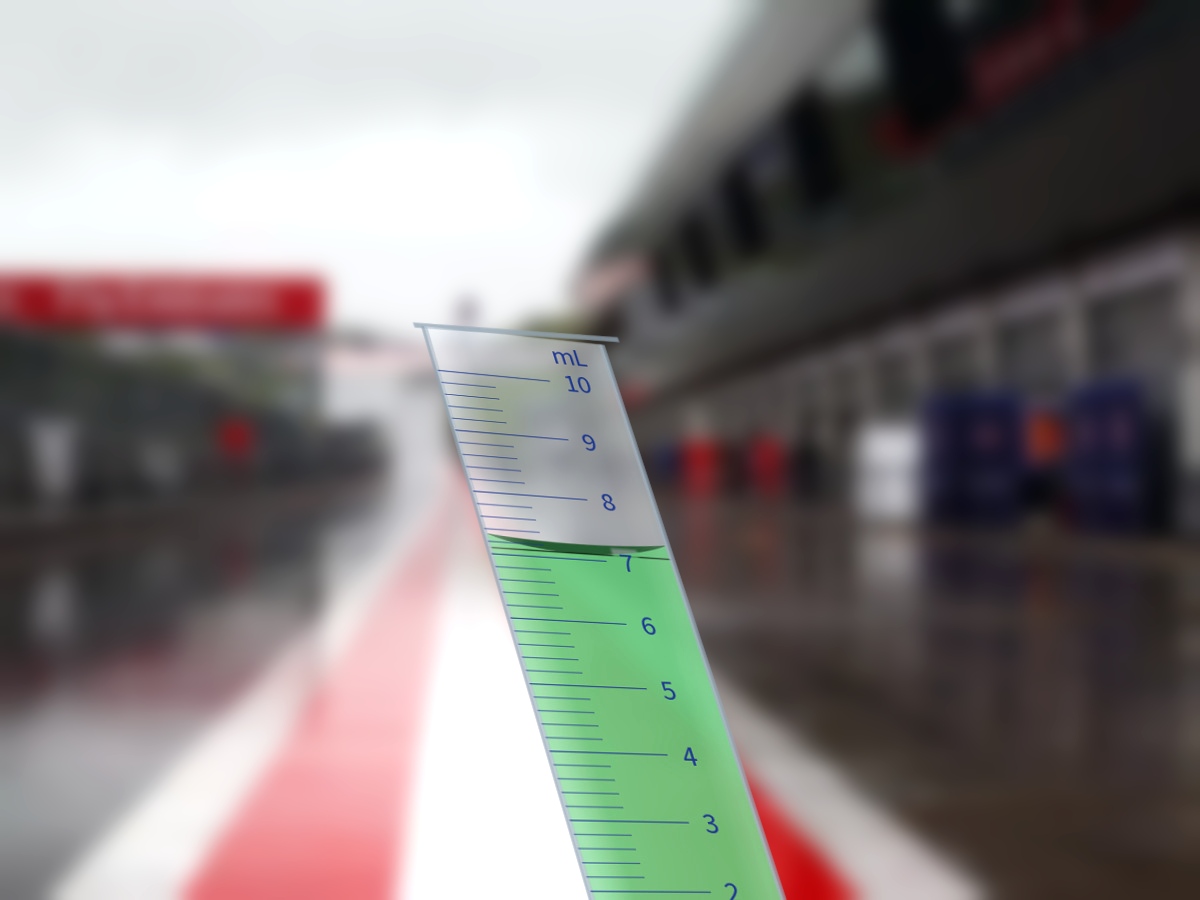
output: 7.1 mL
